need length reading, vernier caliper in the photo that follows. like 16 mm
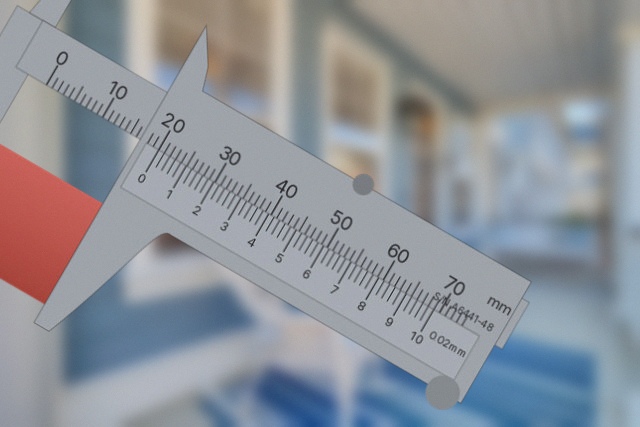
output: 20.0 mm
